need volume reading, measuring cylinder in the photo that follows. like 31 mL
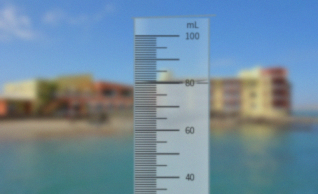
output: 80 mL
